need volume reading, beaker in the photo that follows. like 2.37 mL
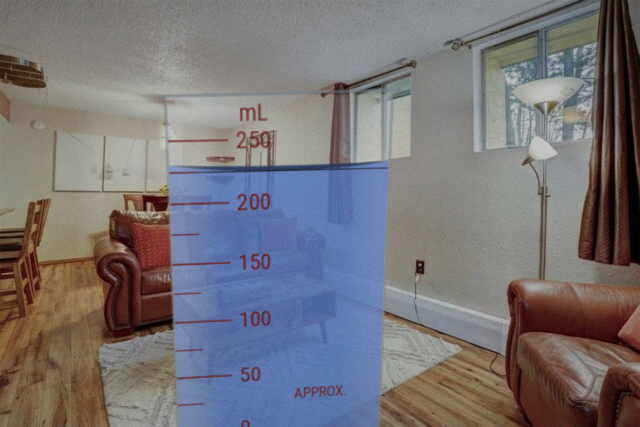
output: 225 mL
